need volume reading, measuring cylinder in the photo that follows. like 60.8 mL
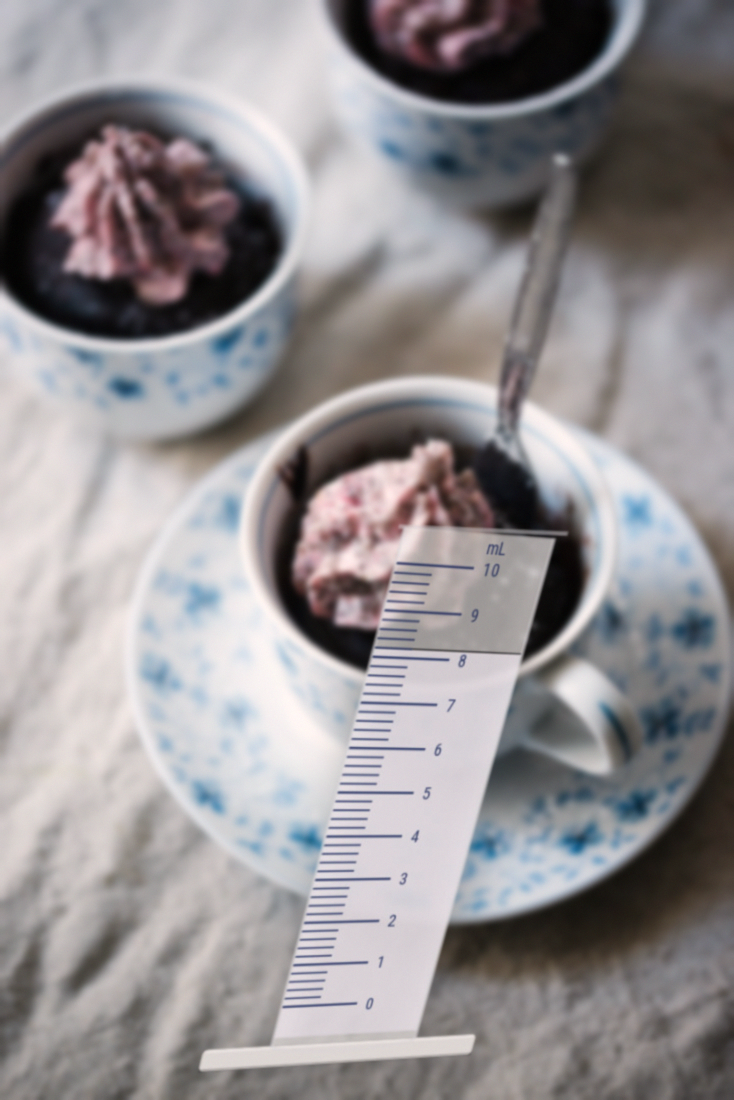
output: 8.2 mL
